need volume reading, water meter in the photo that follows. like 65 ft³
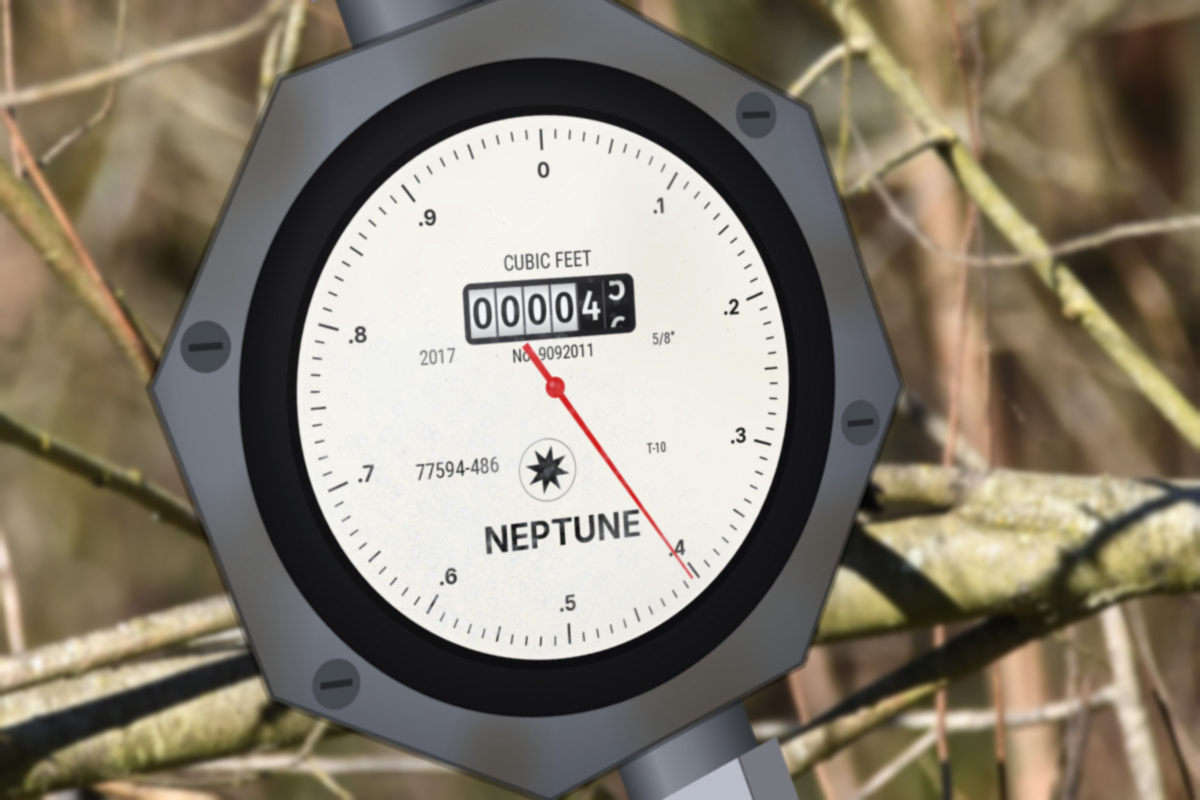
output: 45.40 ft³
